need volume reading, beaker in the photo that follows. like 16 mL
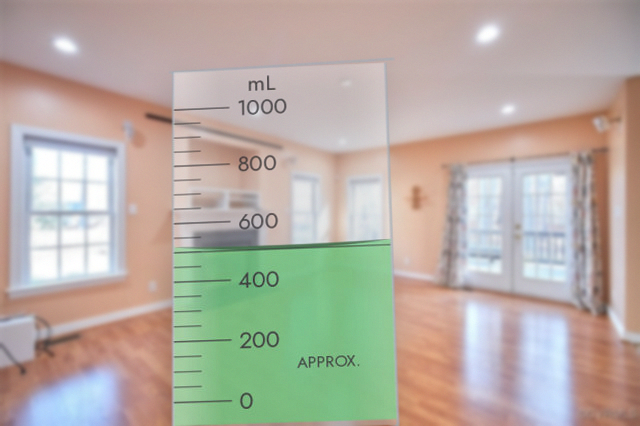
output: 500 mL
